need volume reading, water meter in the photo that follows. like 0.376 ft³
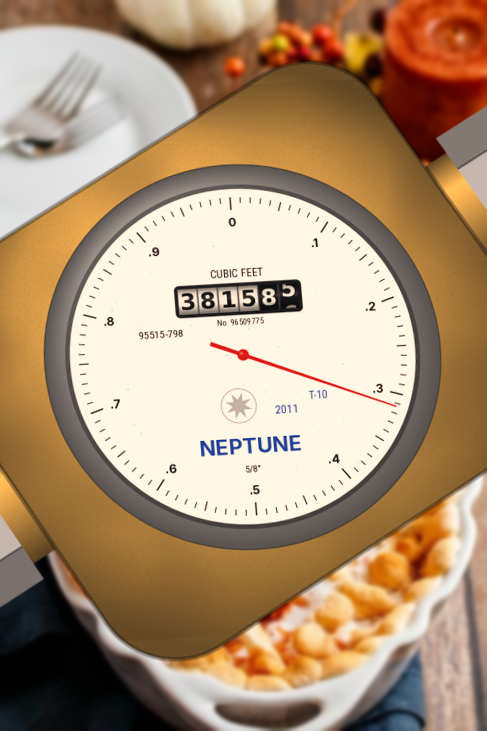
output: 381585.31 ft³
